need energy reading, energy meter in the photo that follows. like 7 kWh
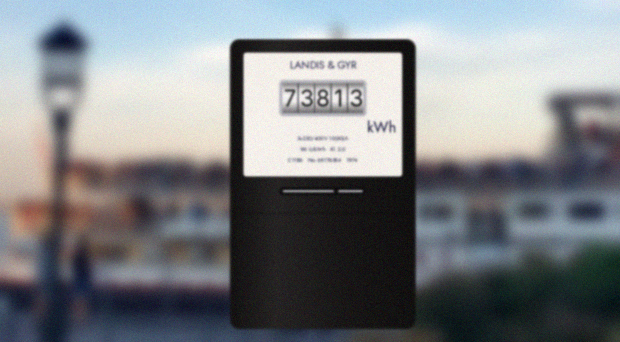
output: 73813 kWh
